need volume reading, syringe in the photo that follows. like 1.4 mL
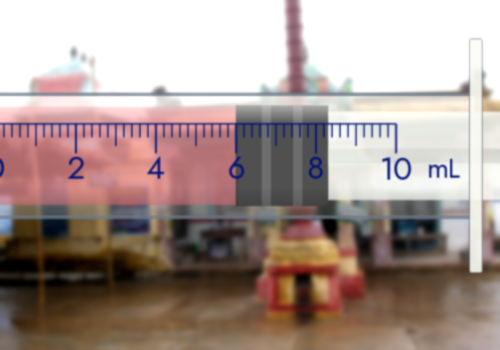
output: 6 mL
